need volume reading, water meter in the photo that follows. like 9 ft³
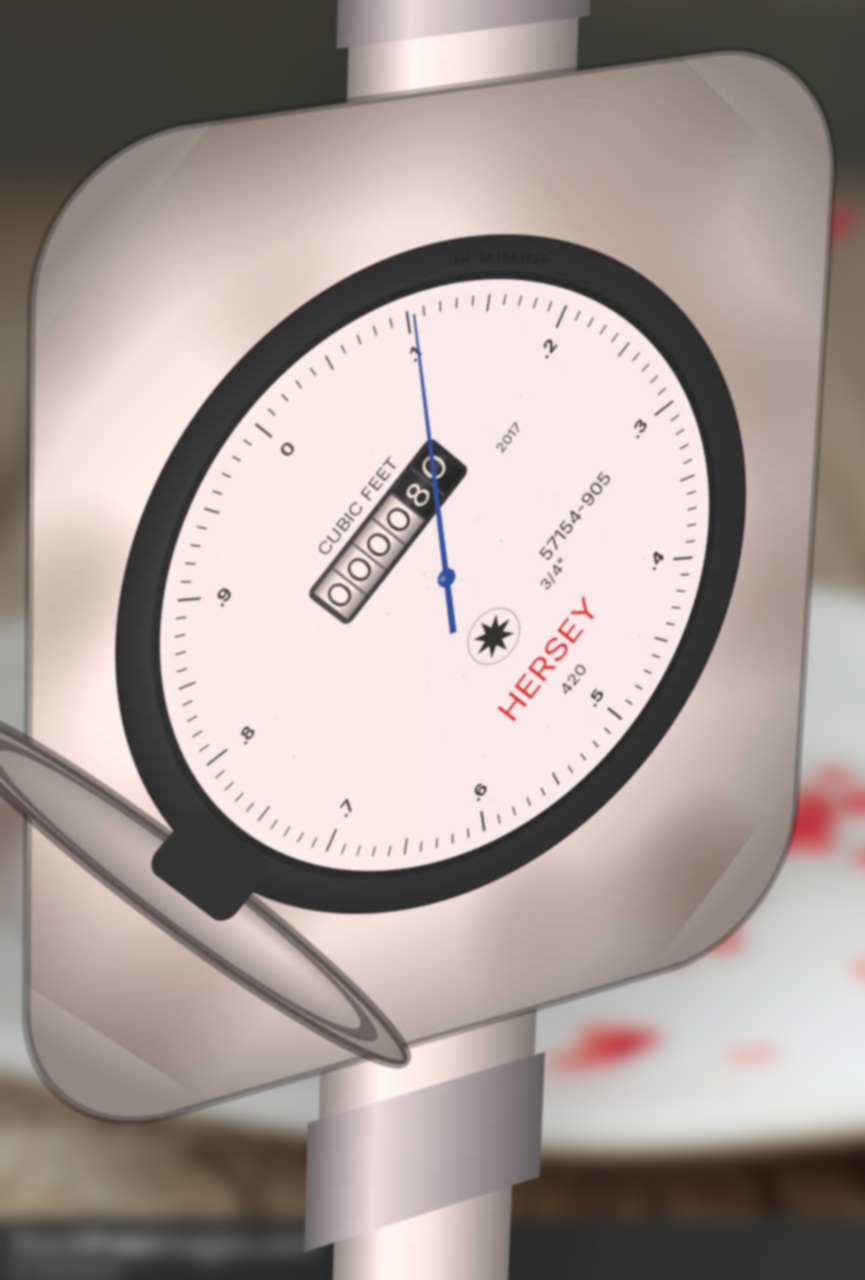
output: 80.10 ft³
